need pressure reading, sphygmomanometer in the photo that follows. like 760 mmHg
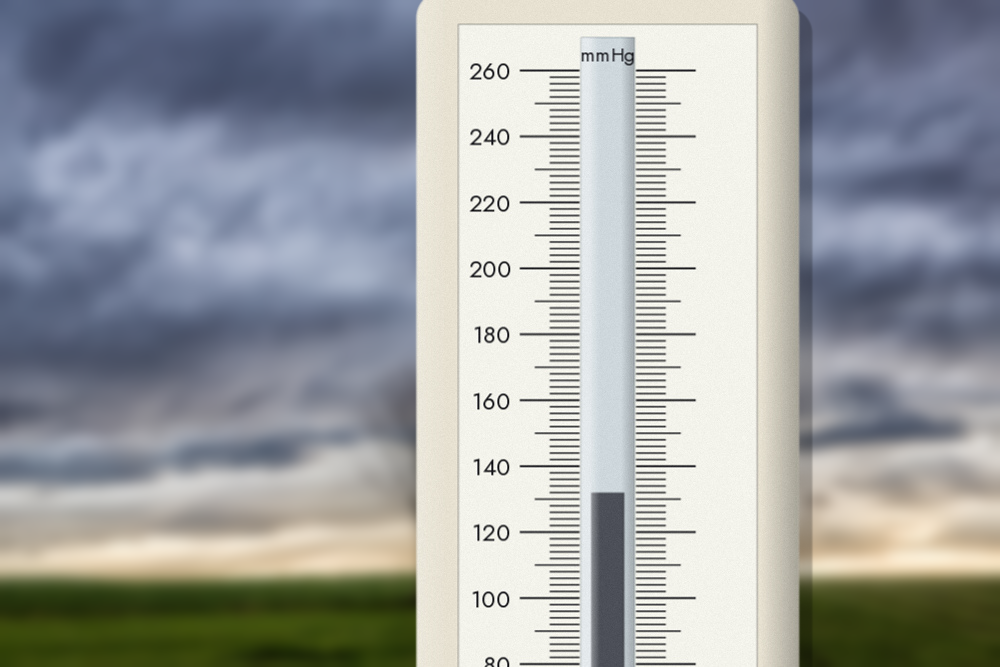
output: 132 mmHg
